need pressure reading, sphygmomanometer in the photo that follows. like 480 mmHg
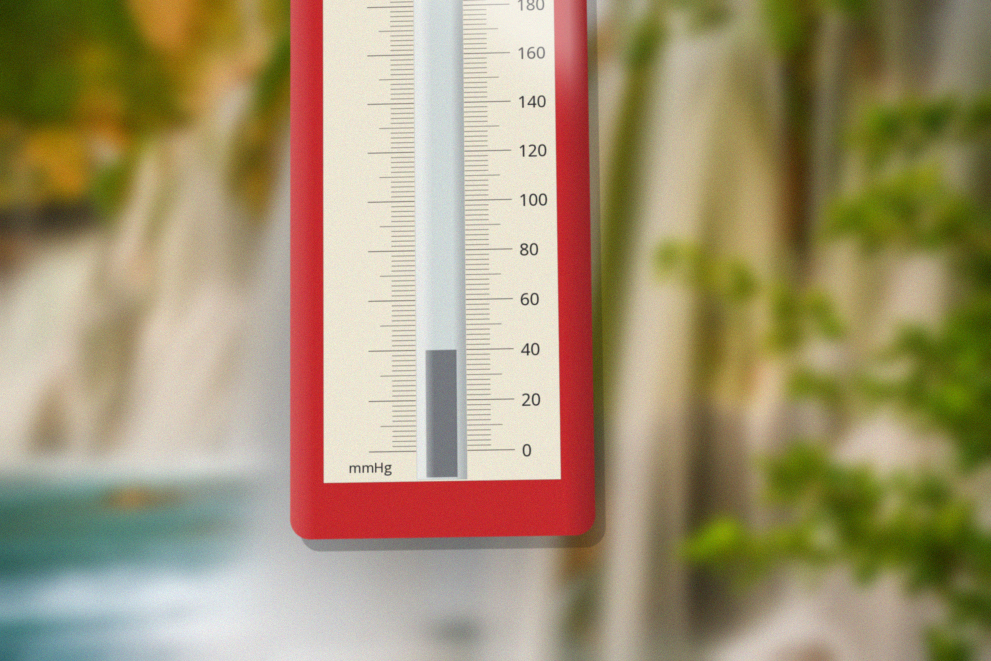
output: 40 mmHg
